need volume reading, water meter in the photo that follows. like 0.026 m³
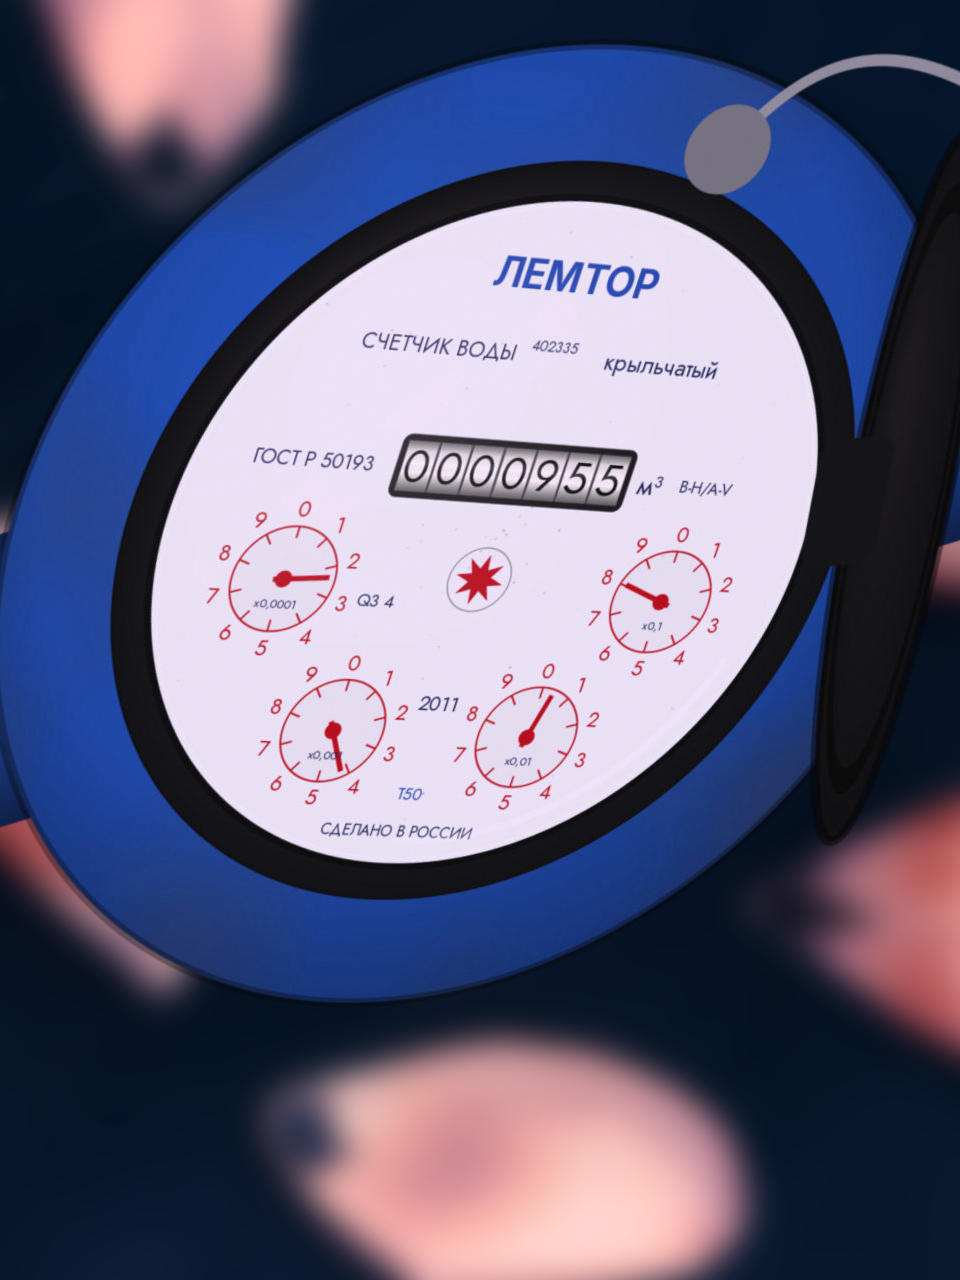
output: 955.8042 m³
